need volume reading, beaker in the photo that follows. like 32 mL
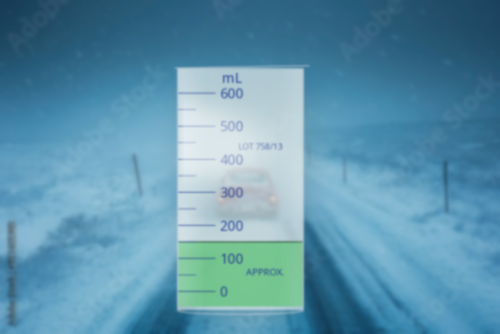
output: 150 mL
